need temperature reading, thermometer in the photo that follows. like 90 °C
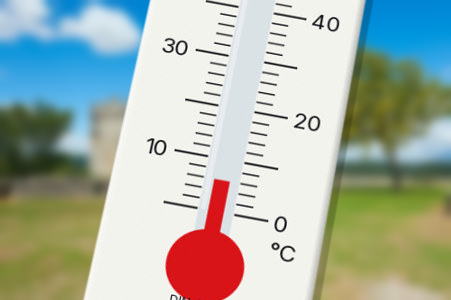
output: 6 °C
